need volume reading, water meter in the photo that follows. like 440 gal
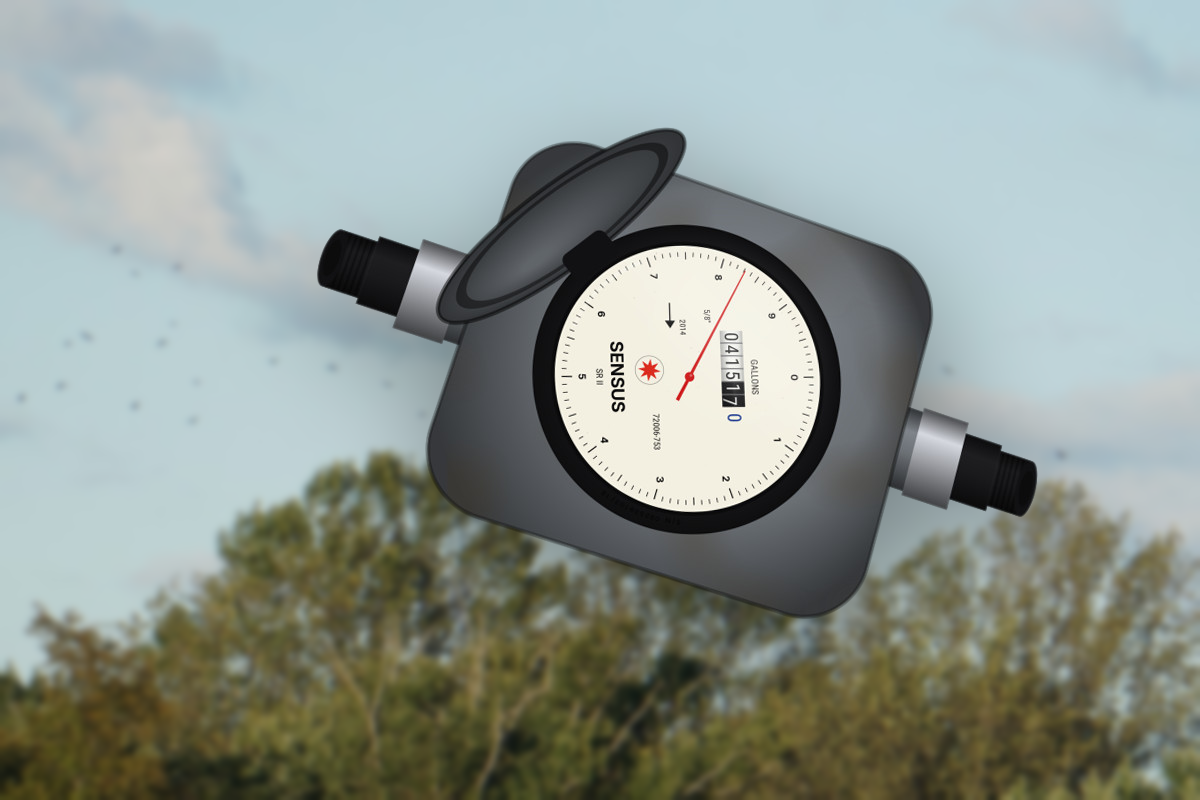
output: 415168.3 gal
